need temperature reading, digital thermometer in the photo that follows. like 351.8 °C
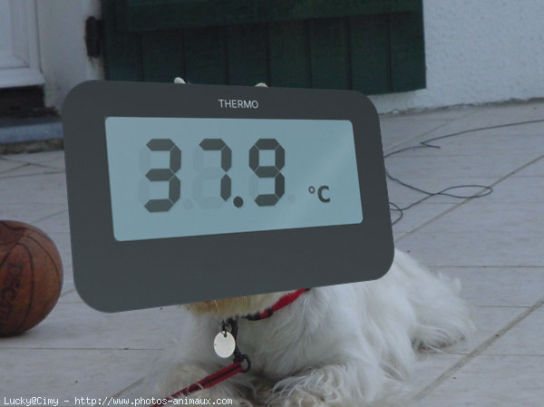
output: 37.9 °C
